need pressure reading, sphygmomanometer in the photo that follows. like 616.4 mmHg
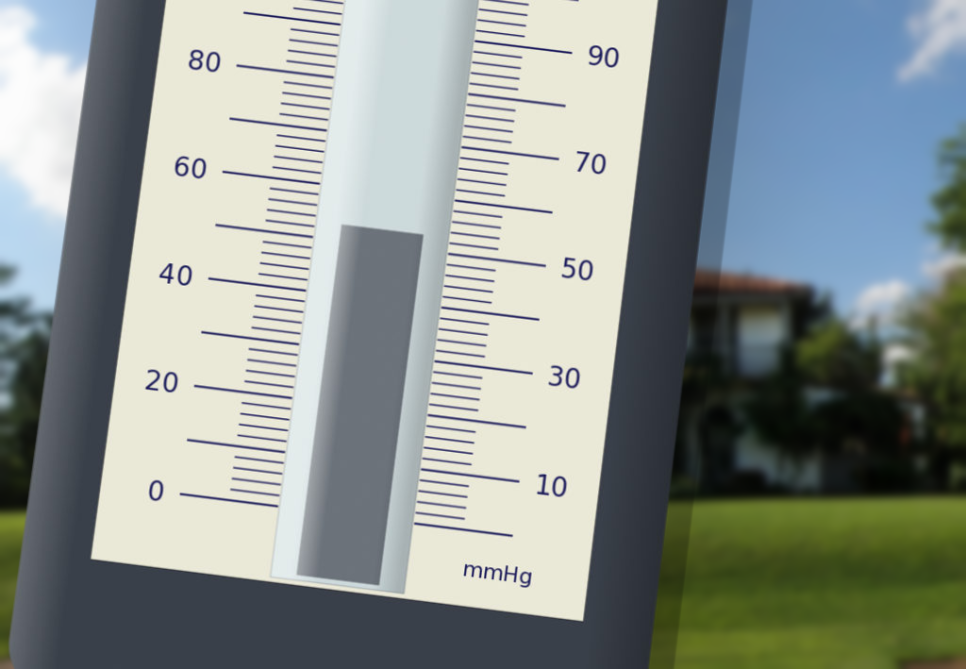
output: 53 mmHg
